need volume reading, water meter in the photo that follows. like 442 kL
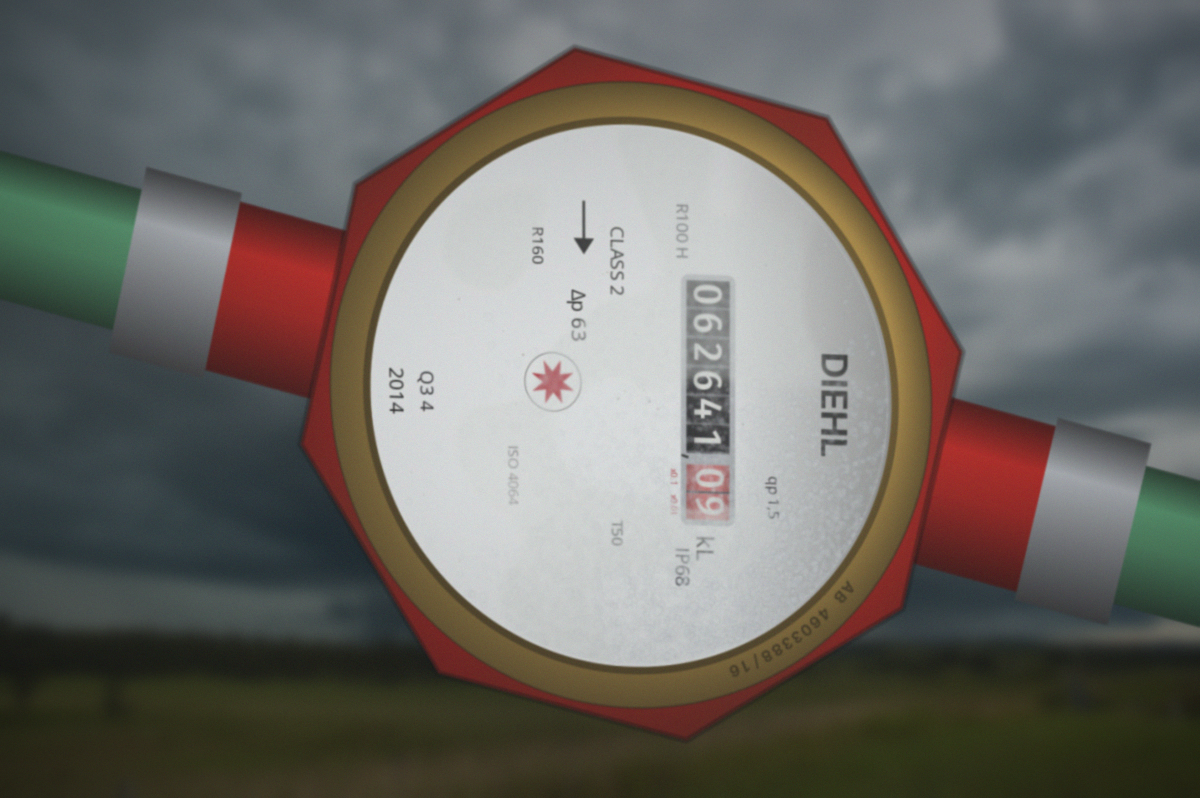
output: 62641.09 kL
